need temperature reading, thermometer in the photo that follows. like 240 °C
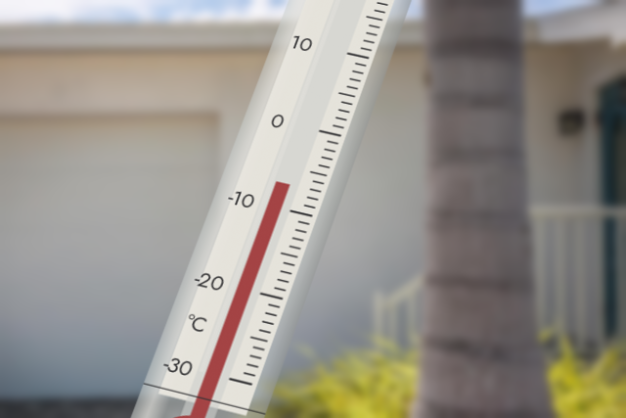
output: -7 °C
